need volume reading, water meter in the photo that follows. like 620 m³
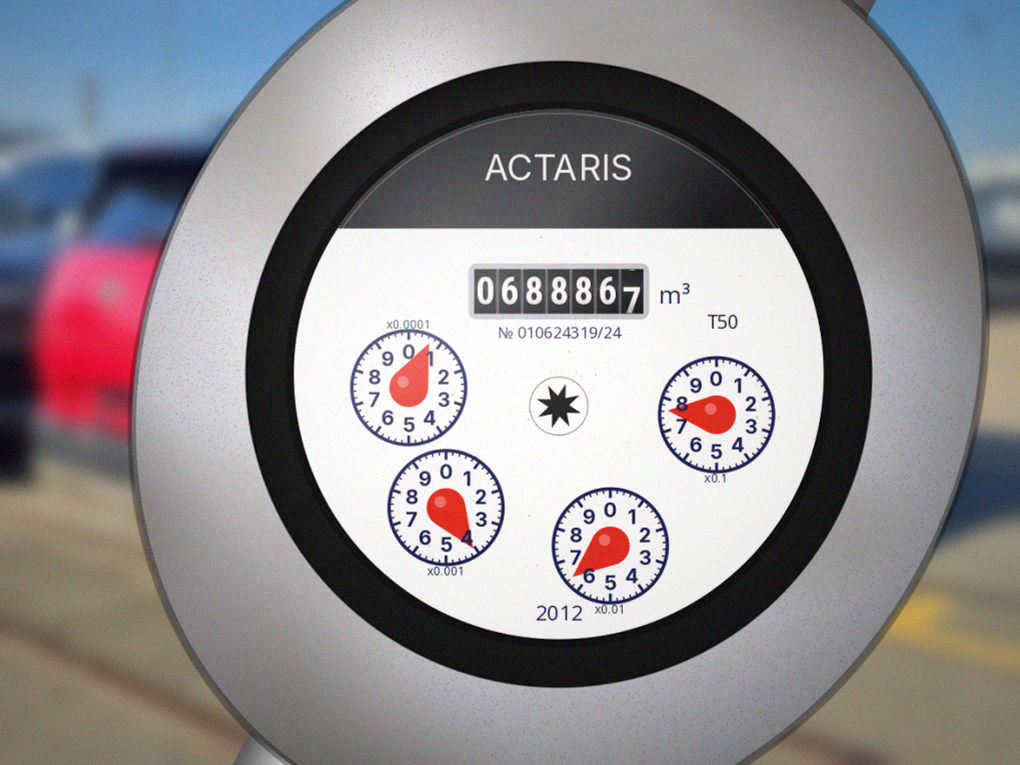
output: 688866.7640 m³
